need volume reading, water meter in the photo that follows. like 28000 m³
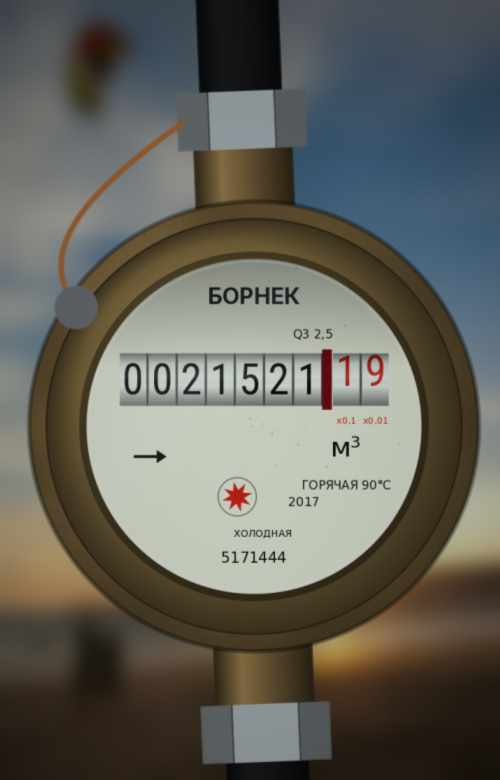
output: 21521.19 m³
